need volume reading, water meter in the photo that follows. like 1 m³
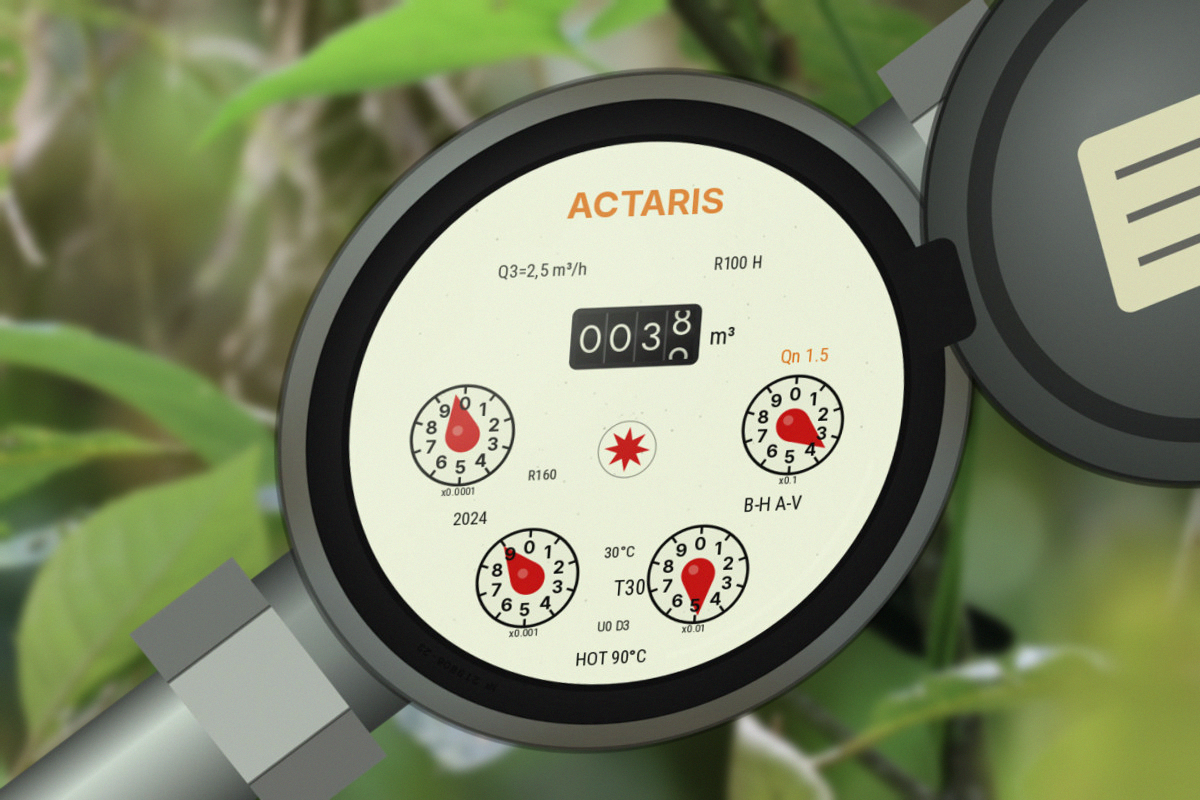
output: 38.3489 m³
